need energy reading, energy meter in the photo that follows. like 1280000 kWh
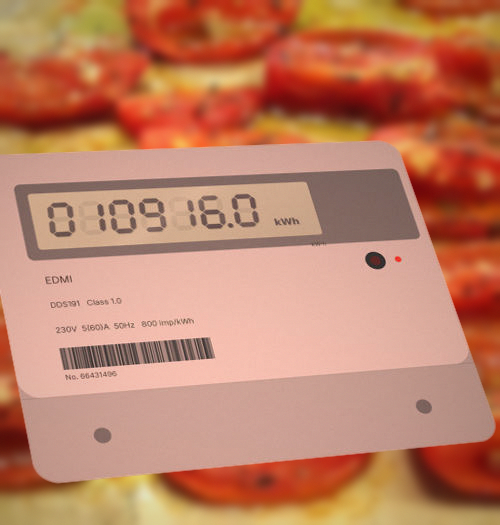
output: 10916.0 kWh
